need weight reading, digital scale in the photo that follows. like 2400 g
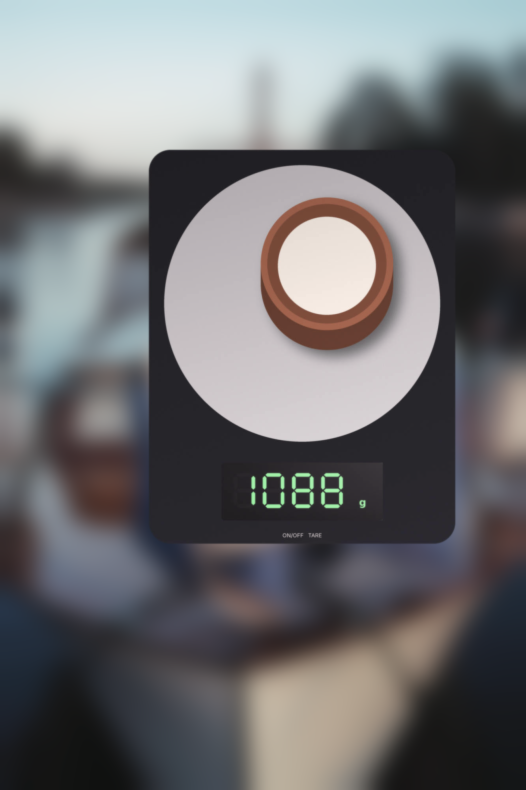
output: 1088 g
